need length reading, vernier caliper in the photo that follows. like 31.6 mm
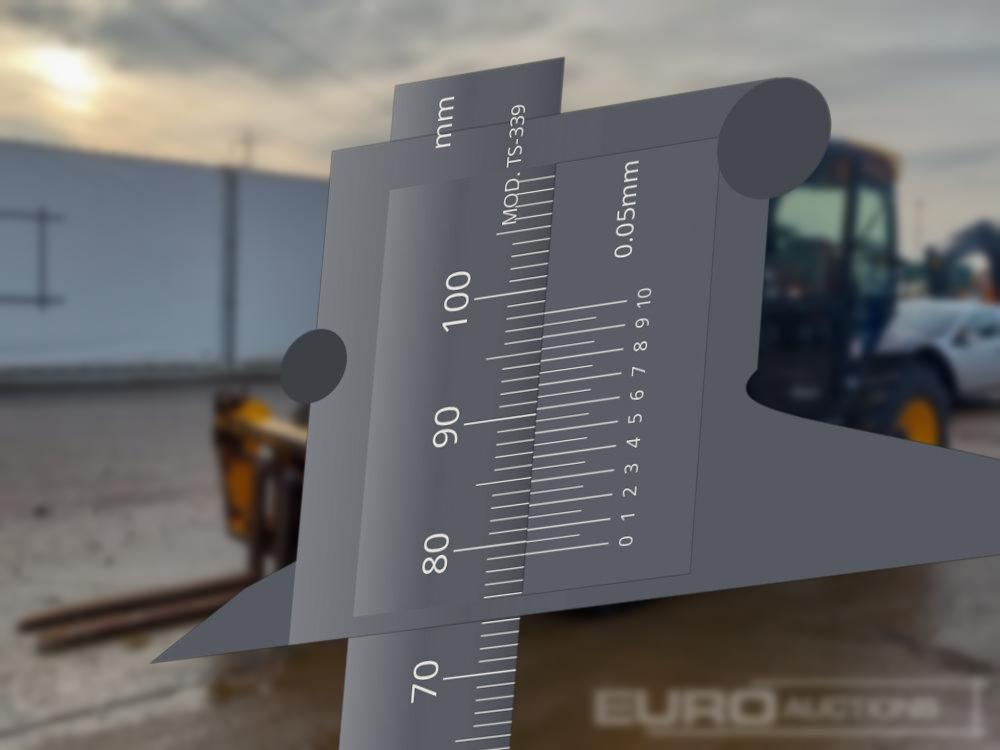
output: 79.0 mm
